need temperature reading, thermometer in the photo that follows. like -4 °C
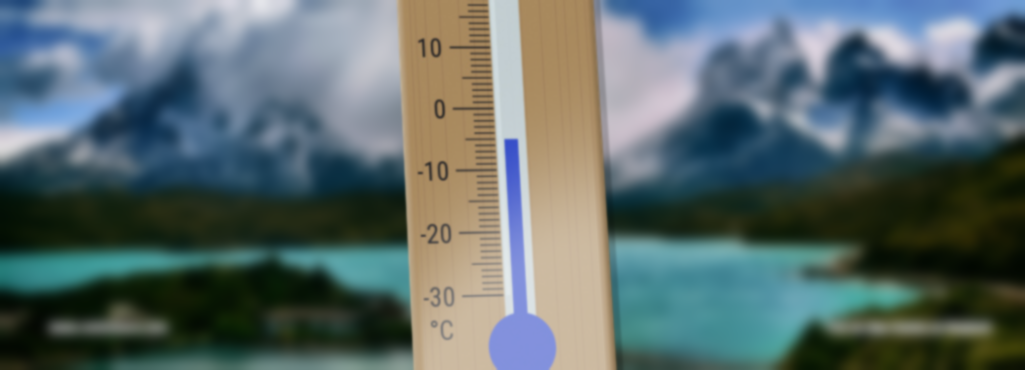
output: -5 °C
